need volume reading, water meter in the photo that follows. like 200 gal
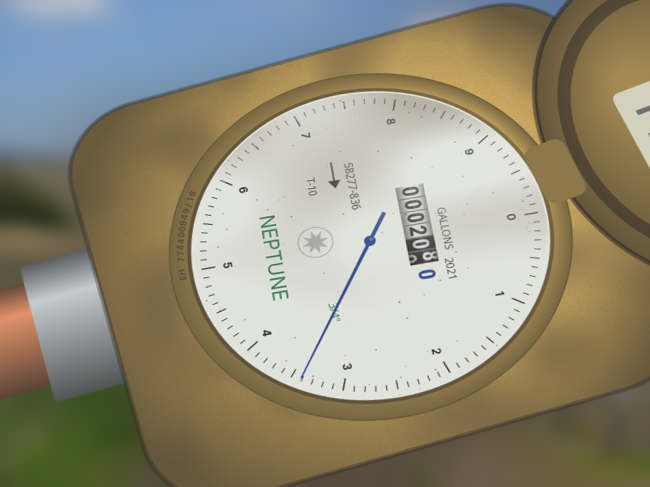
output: 2083.4 gal
